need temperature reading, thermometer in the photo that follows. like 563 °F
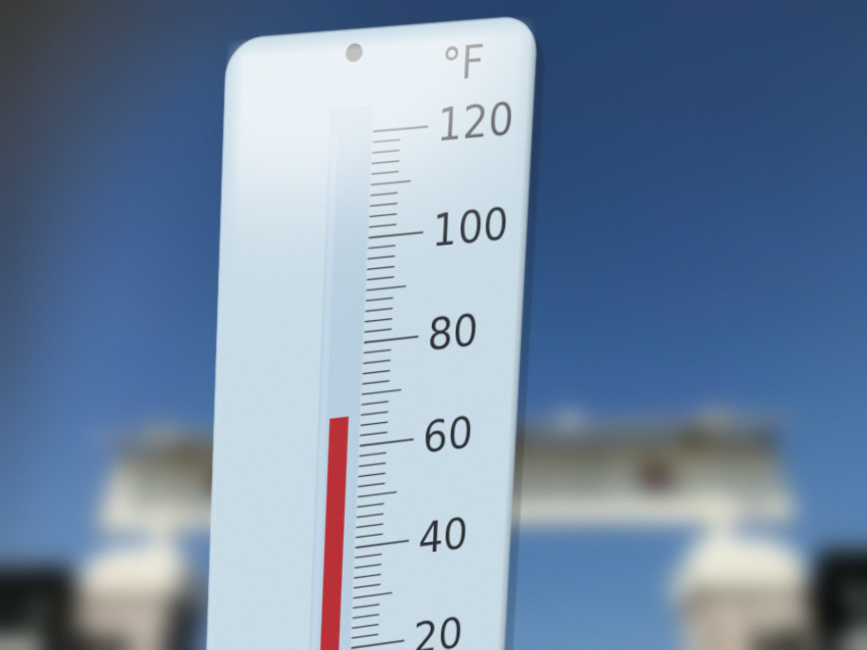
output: 66 °F
